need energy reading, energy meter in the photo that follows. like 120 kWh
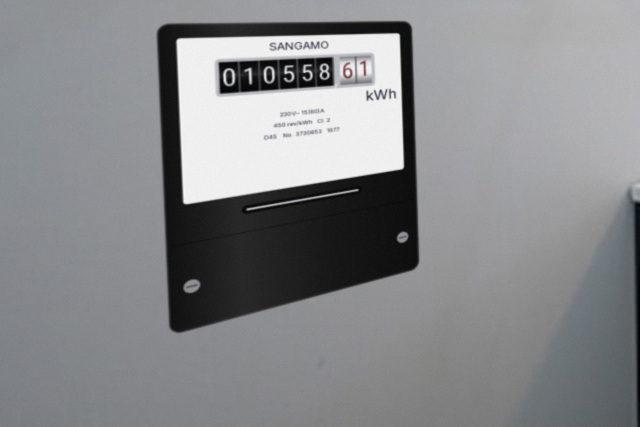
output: 10558.61 kWh
